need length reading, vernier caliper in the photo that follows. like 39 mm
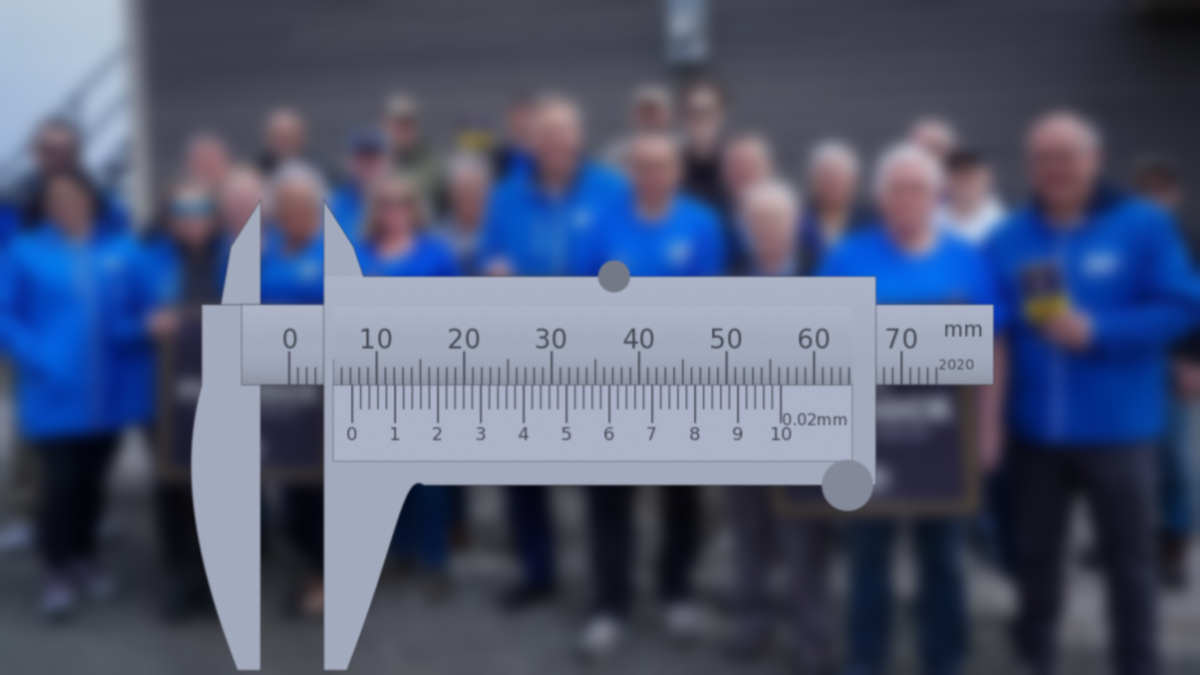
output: 7.2 mm
